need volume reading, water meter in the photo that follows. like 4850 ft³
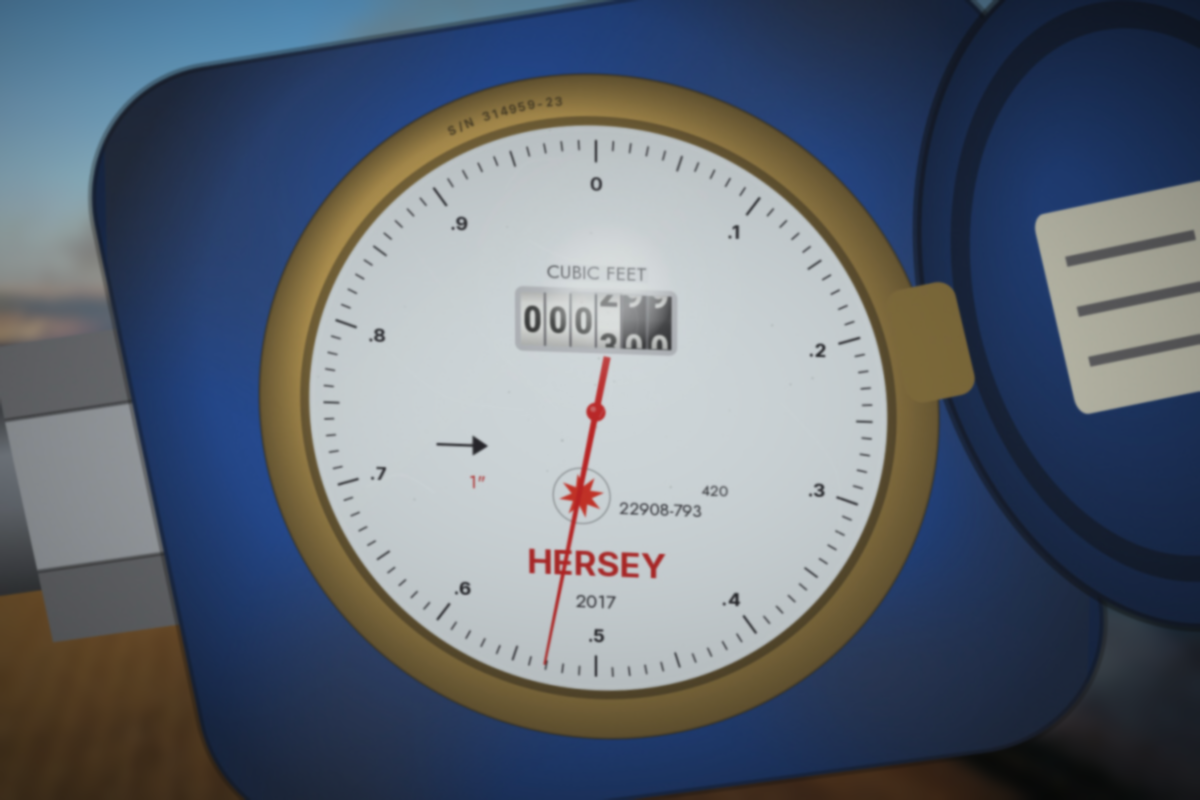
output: 299.53 ft³
